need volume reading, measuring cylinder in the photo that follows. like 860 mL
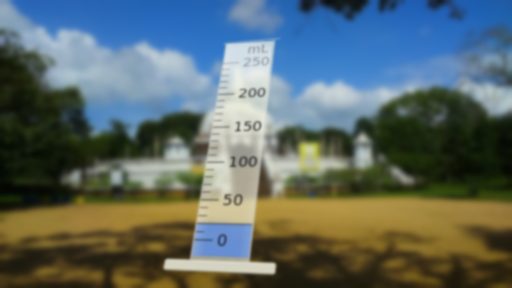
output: 20 mL
